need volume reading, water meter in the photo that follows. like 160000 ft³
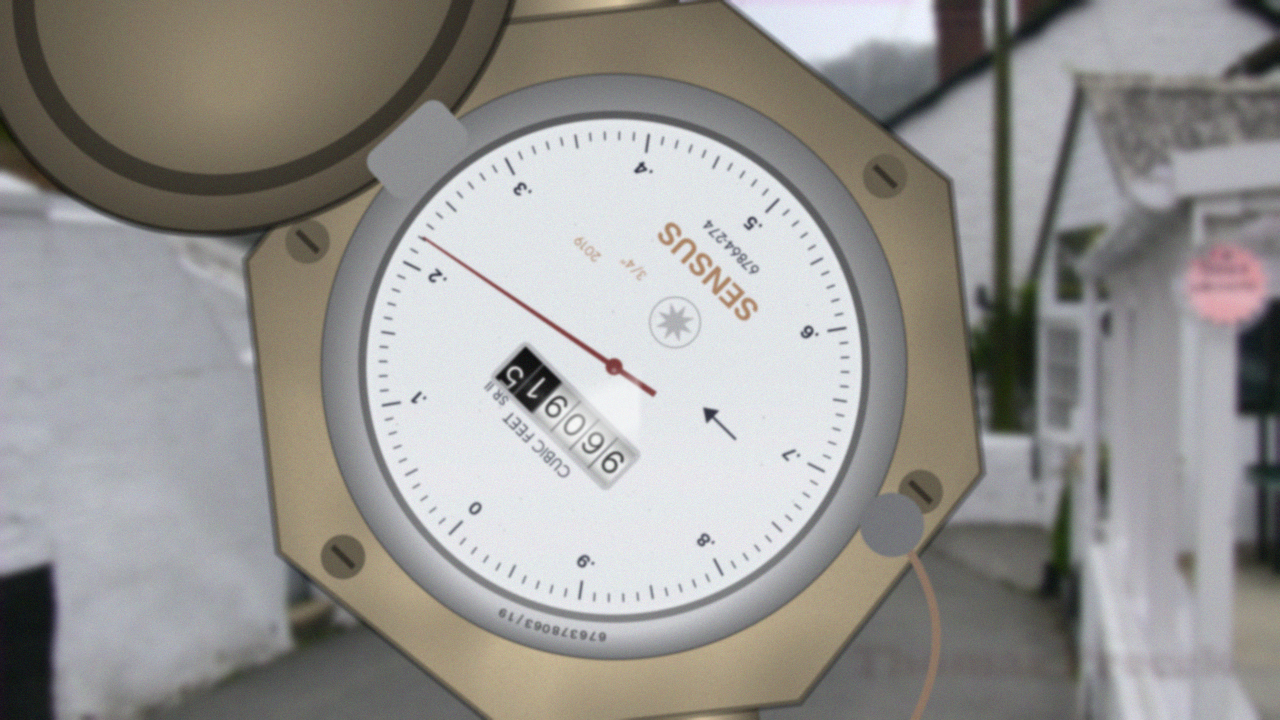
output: 960915.22 ft³
